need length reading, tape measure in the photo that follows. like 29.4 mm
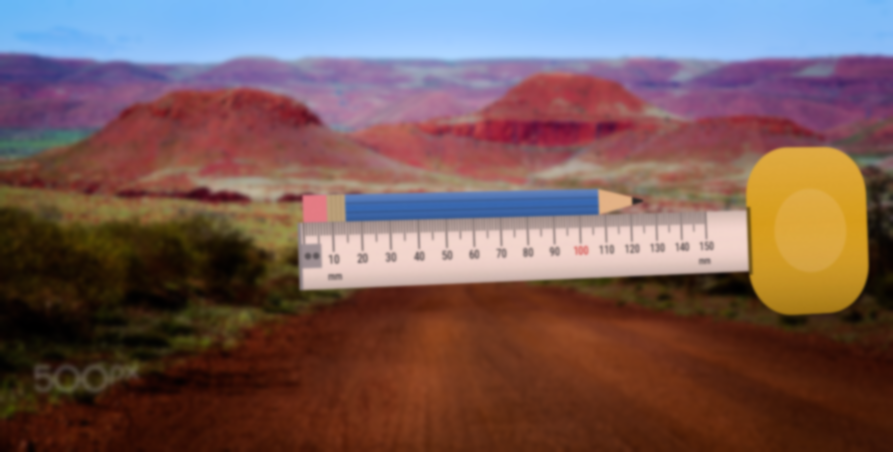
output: 125 mm
